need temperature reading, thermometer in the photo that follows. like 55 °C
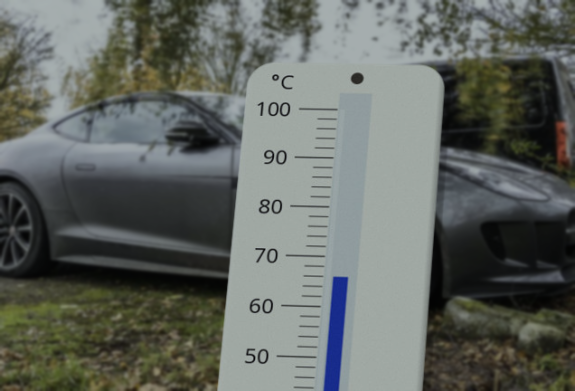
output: 66 °C
